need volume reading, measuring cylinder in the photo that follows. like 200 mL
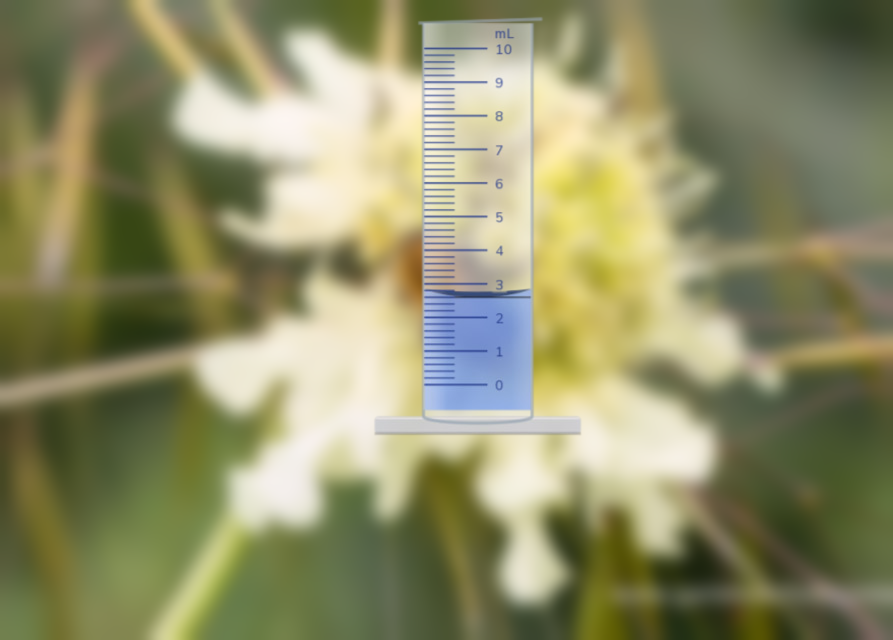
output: 2.6 mL
